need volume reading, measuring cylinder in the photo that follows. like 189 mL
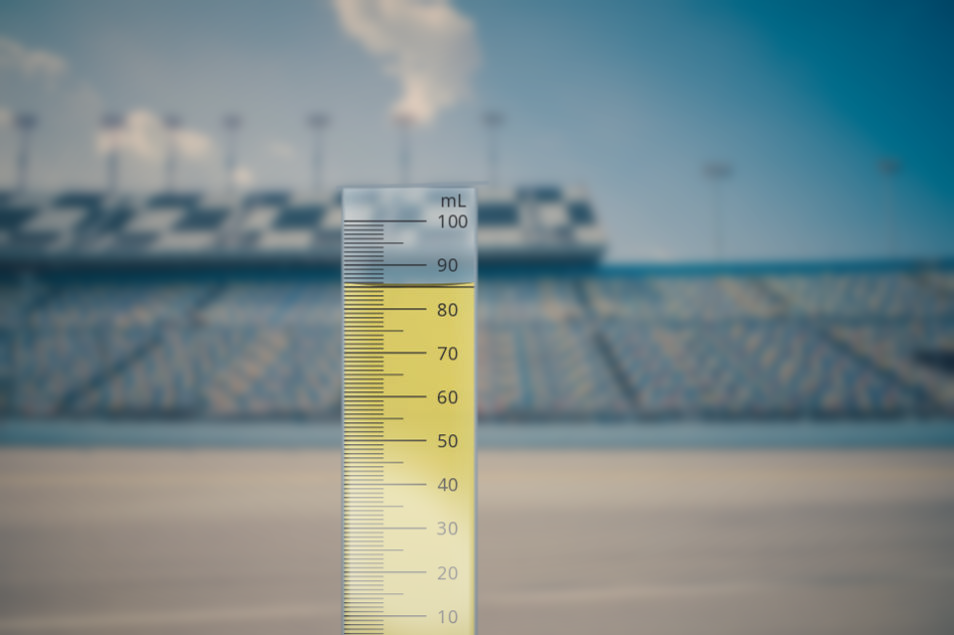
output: 85 mL
